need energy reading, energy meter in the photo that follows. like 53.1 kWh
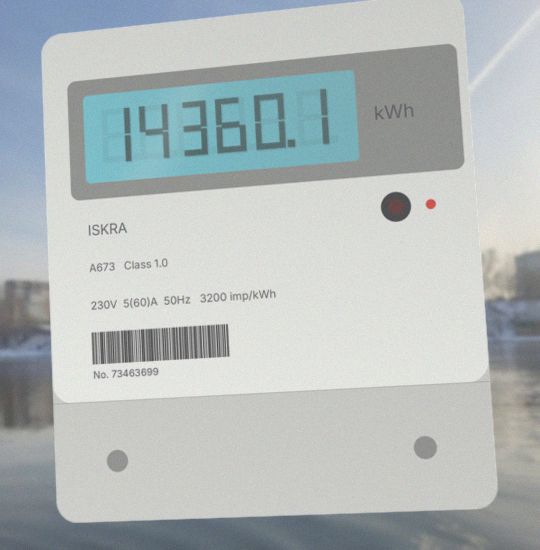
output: 14360.1 kWh
